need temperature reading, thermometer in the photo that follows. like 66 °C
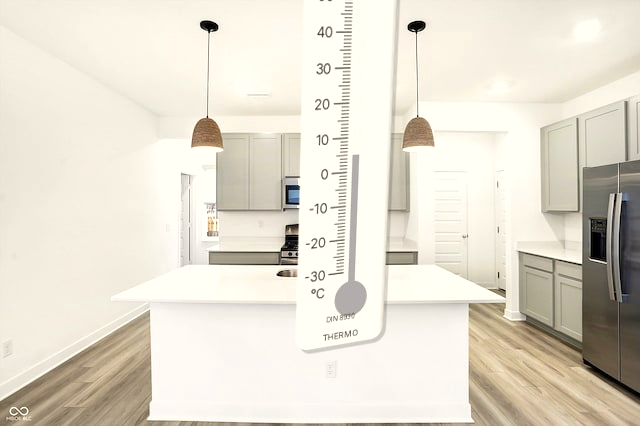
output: 5 °C
